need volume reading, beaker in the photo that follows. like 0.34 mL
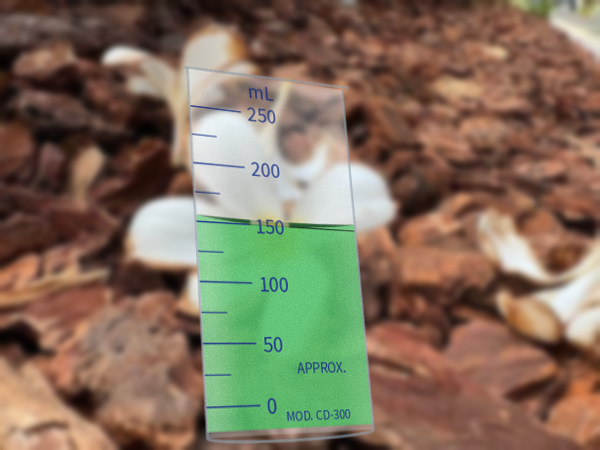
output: 150 mL
